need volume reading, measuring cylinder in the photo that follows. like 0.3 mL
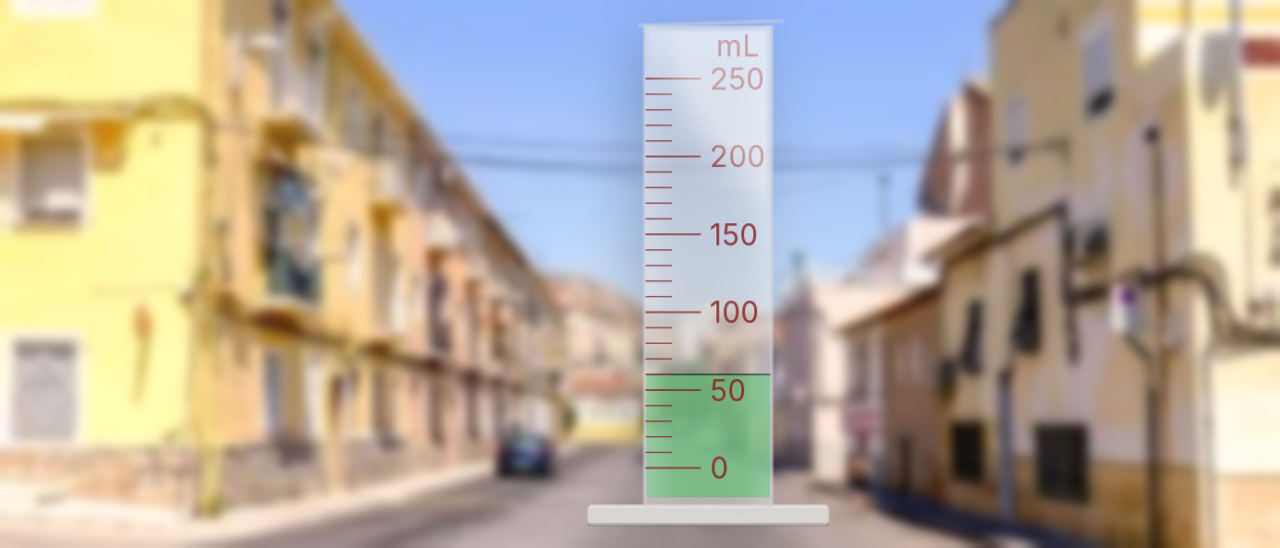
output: 60 mL
